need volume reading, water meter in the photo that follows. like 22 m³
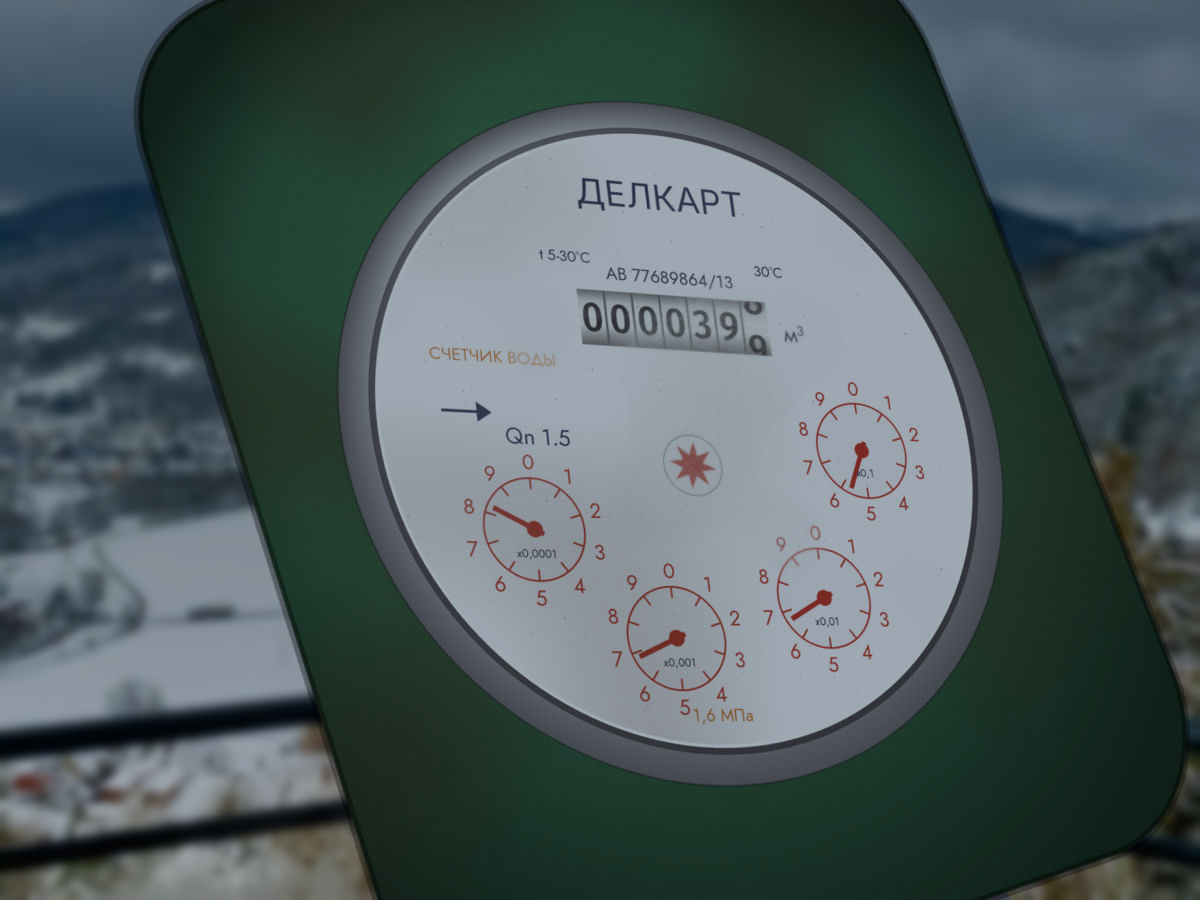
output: 398.5668 m³
